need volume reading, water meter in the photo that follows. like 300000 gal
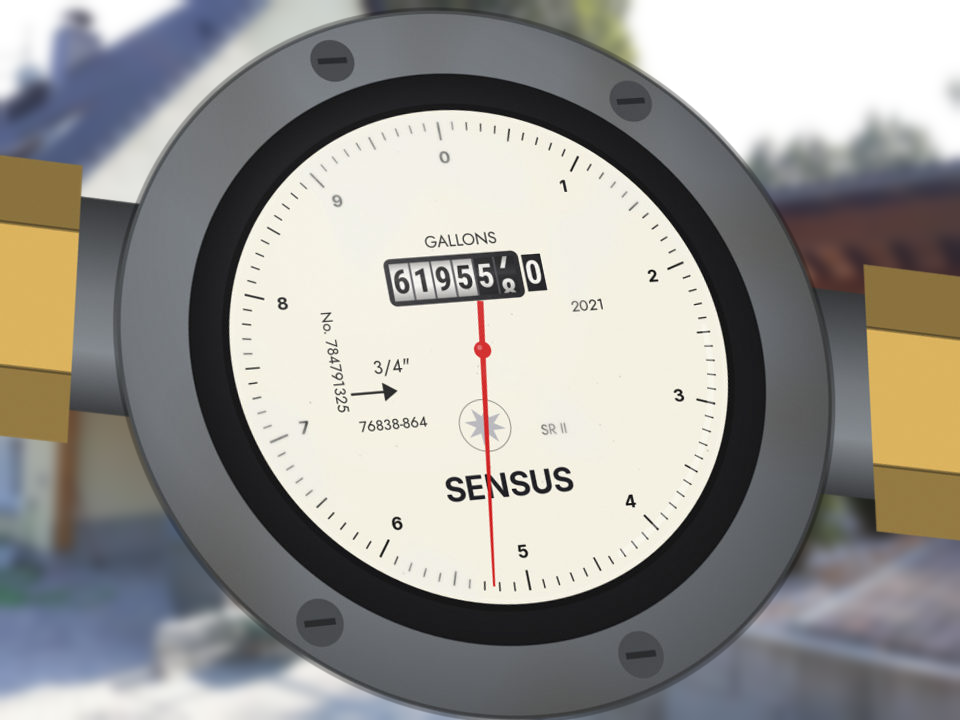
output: 6195575.2 gal
